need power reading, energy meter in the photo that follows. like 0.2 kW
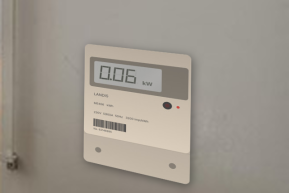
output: 0.06 kW
